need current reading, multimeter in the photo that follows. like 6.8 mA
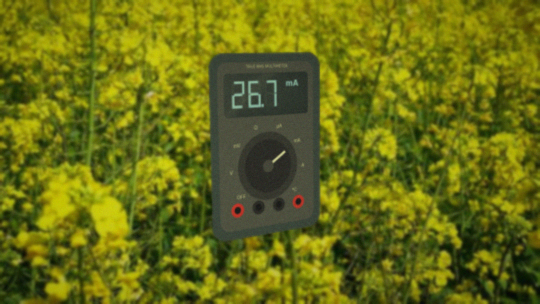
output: 26.7 mA
